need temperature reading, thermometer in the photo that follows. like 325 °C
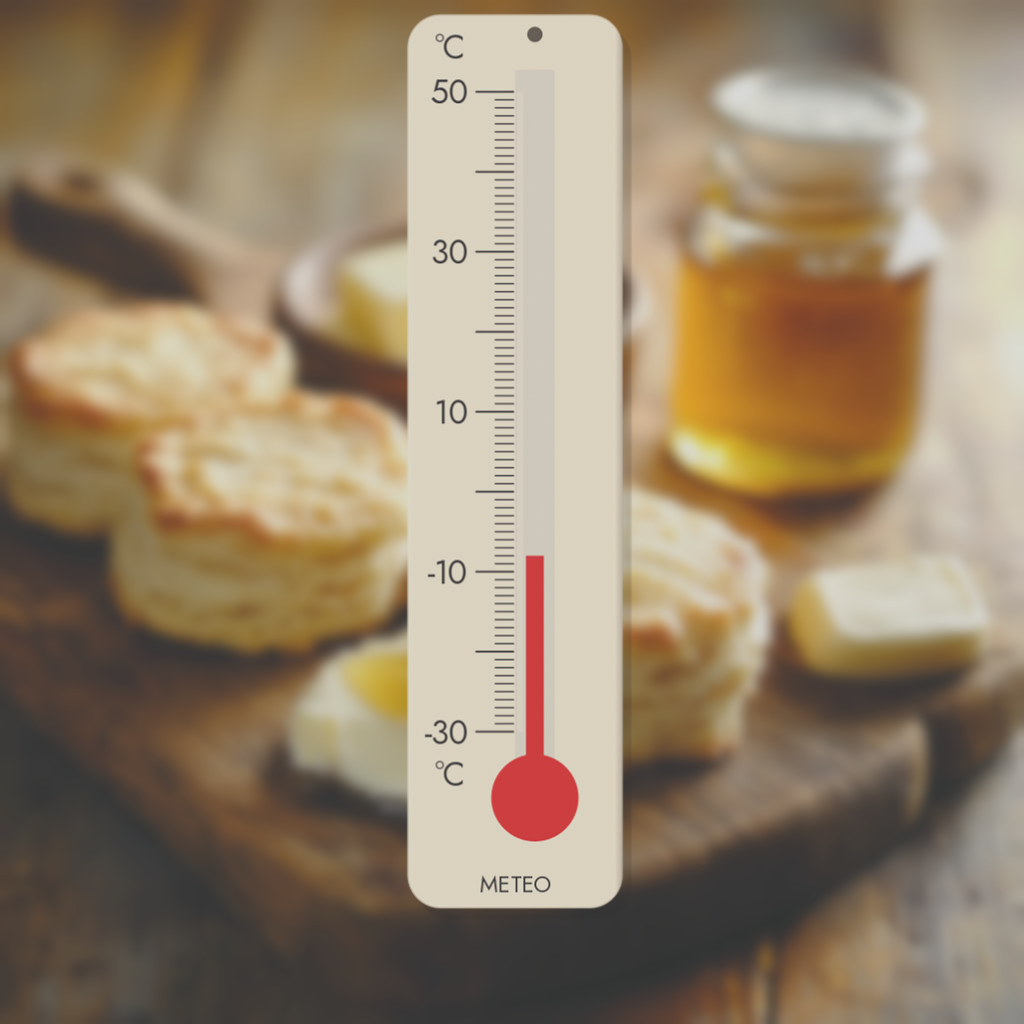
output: -8 °C
